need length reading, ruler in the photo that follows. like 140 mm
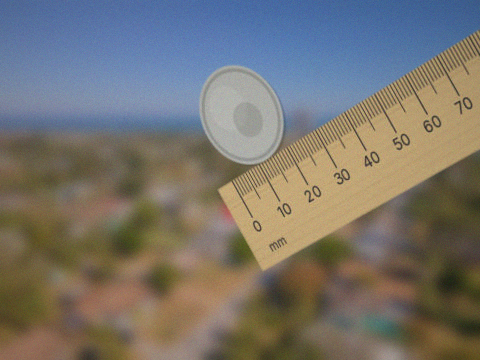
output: 25 mm
